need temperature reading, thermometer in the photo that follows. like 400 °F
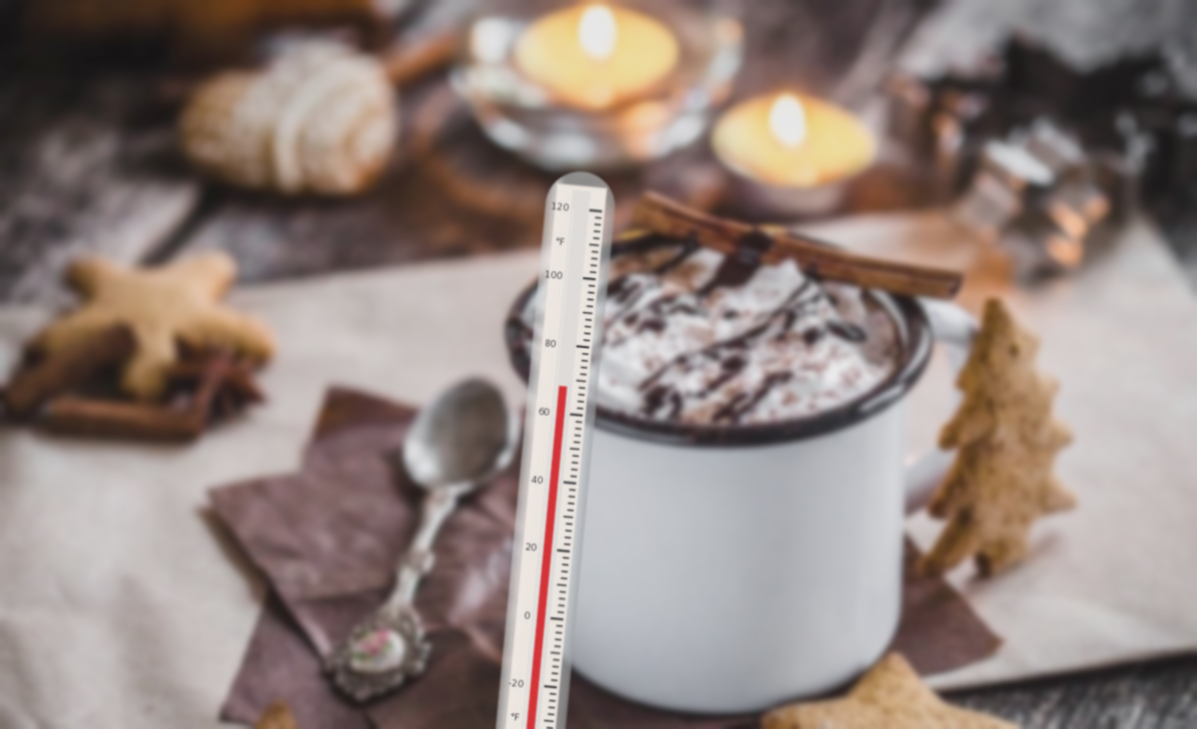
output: 68 °F
